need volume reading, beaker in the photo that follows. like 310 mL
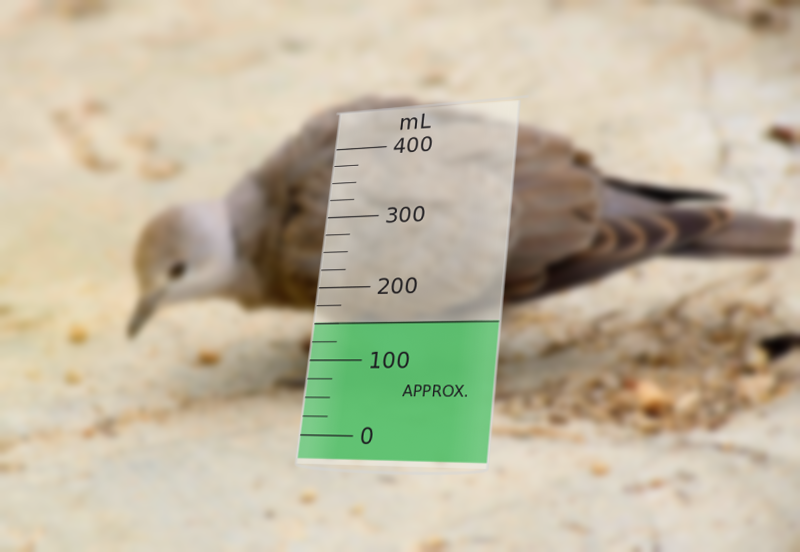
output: 150 mL
